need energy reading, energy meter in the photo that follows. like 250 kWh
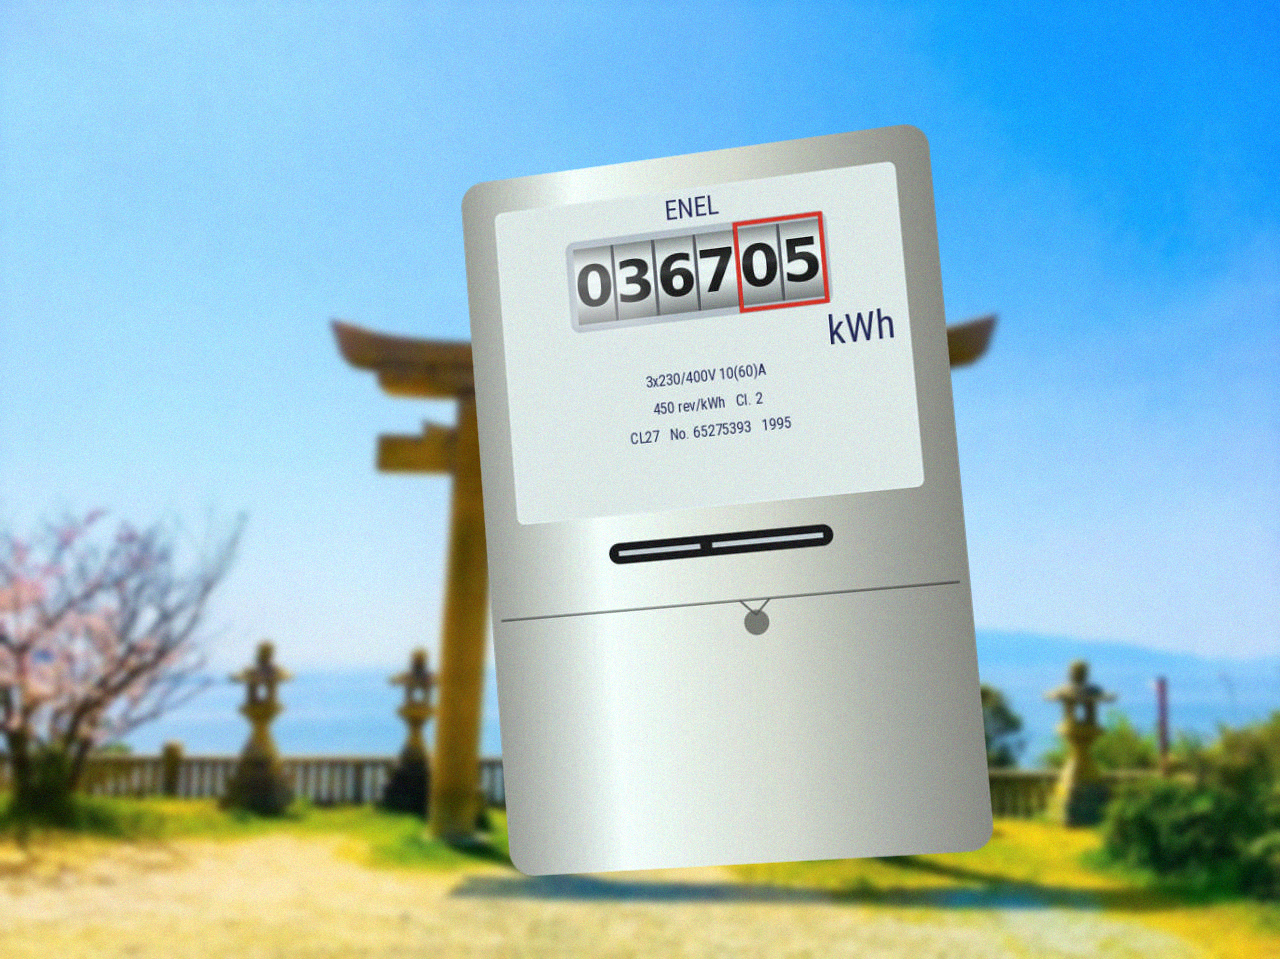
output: 367.05 kWh
